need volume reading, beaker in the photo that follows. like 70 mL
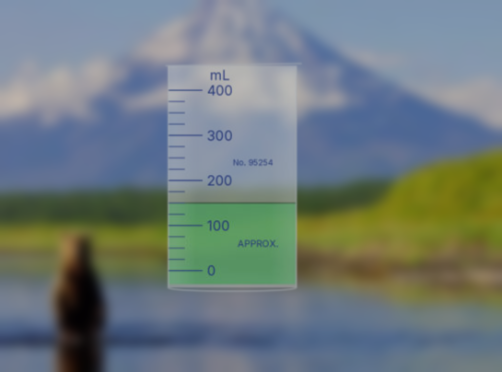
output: 150 mL
